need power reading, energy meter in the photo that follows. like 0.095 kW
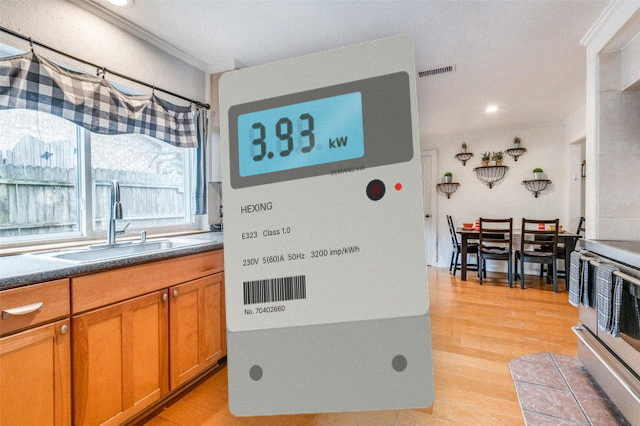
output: 3.93 kW
